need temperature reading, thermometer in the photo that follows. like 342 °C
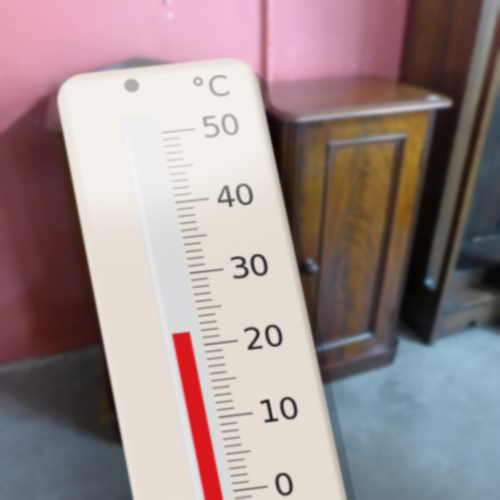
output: 22 °C
